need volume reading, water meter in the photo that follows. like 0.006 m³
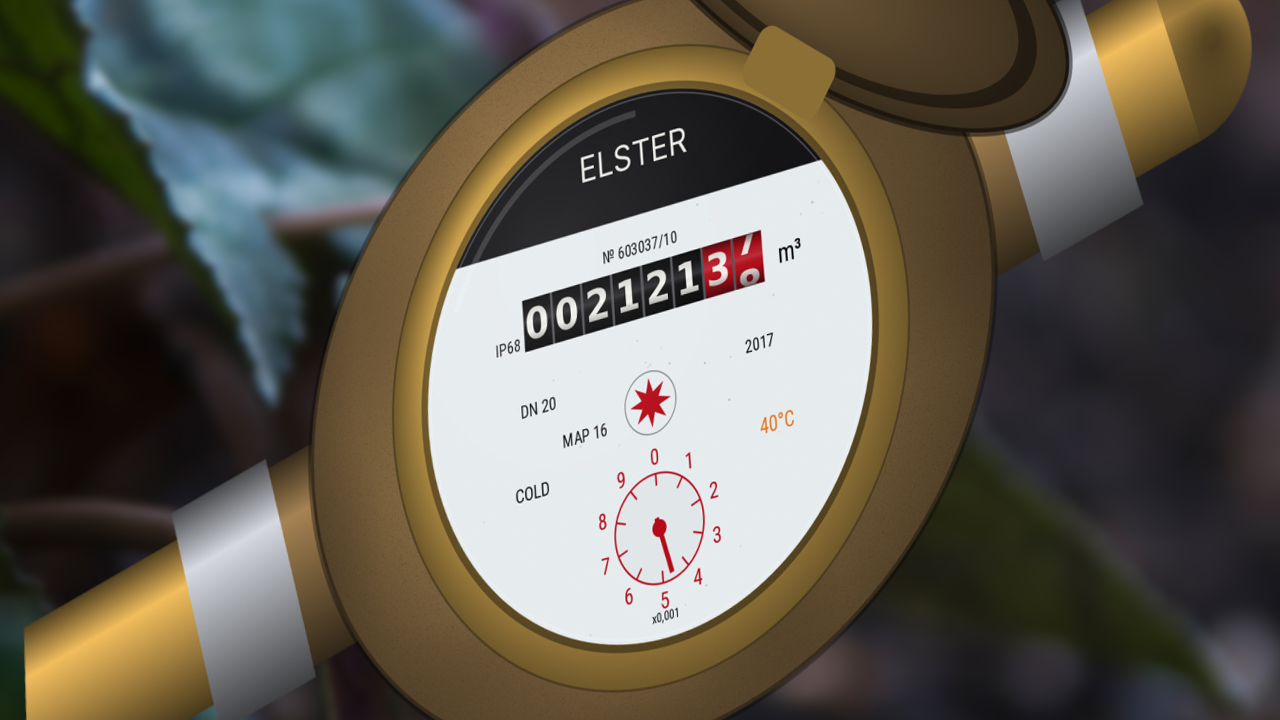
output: 2121.374 m³
